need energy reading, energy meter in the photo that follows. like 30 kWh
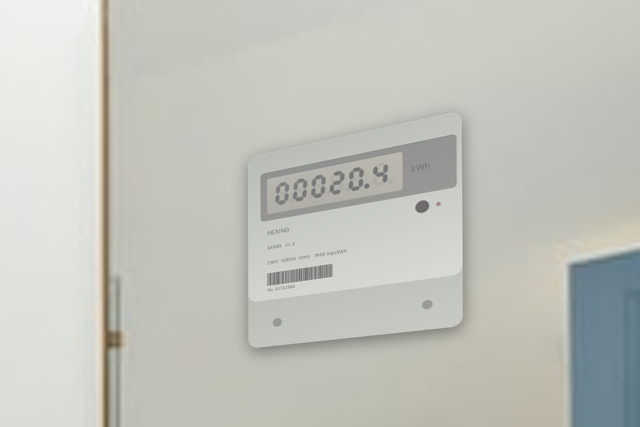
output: 20.4 kWh
